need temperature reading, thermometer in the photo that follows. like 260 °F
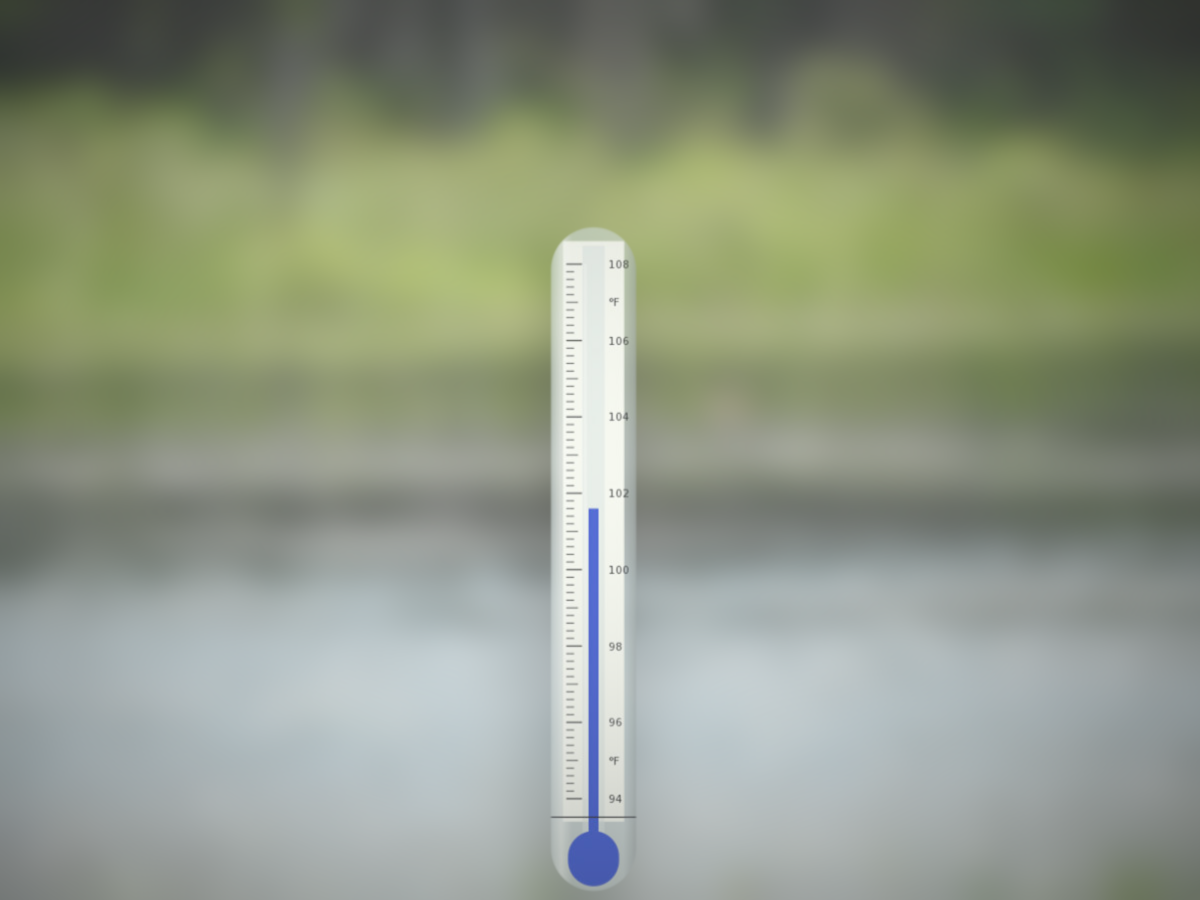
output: 101.6 °F
